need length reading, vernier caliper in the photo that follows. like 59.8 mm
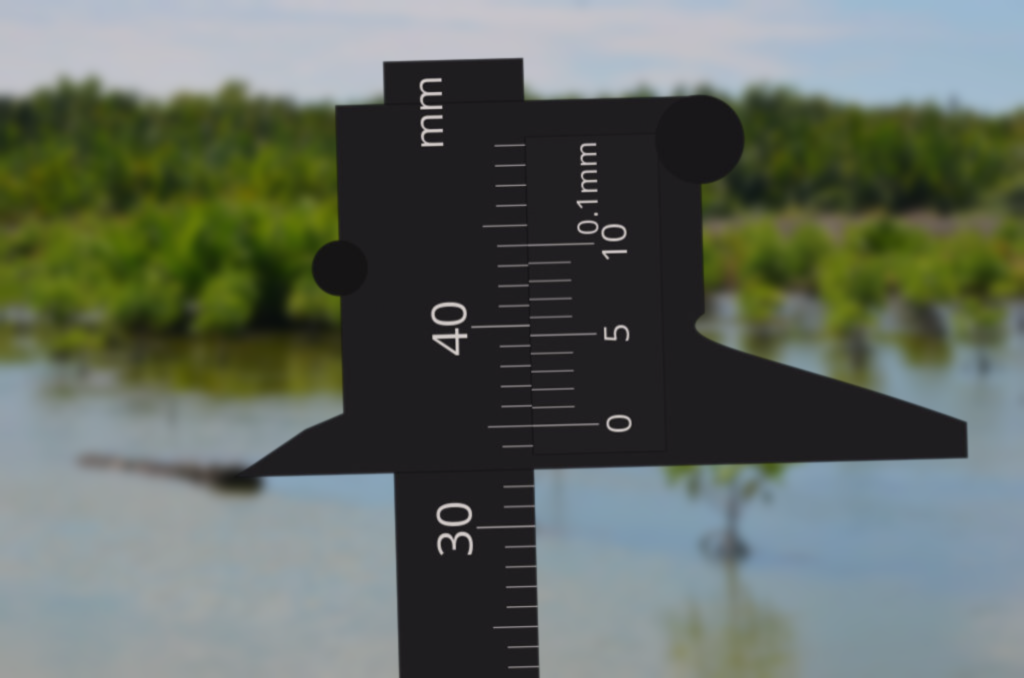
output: 35.0 mm
